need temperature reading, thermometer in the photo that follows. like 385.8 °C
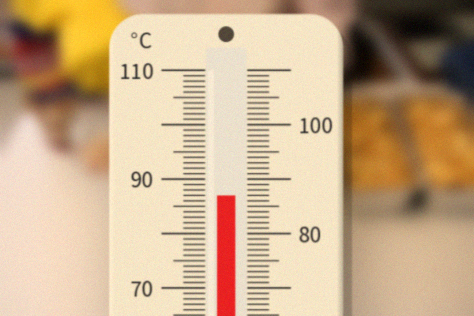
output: 87 °C
